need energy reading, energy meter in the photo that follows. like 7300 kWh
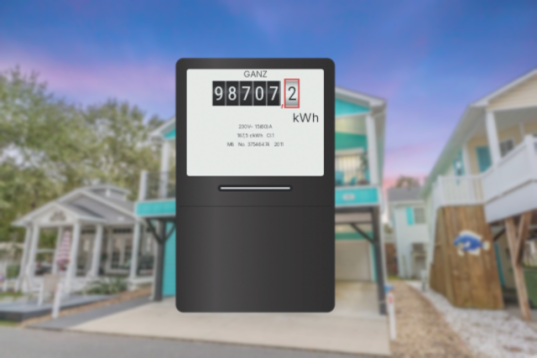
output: 98707.2 kWh
